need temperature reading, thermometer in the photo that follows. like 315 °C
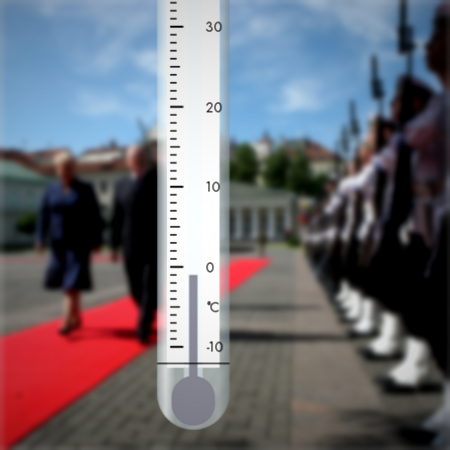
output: -1 °C
